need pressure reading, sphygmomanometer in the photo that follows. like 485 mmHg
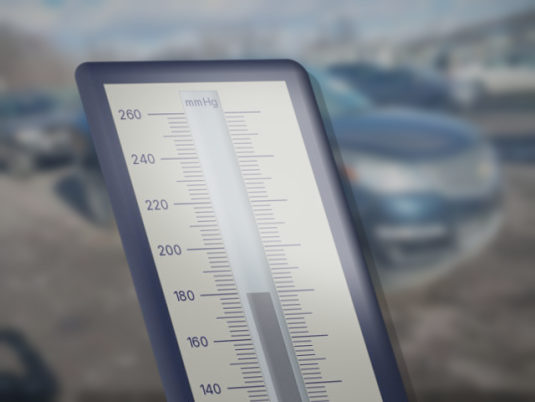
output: 180 mmHg
